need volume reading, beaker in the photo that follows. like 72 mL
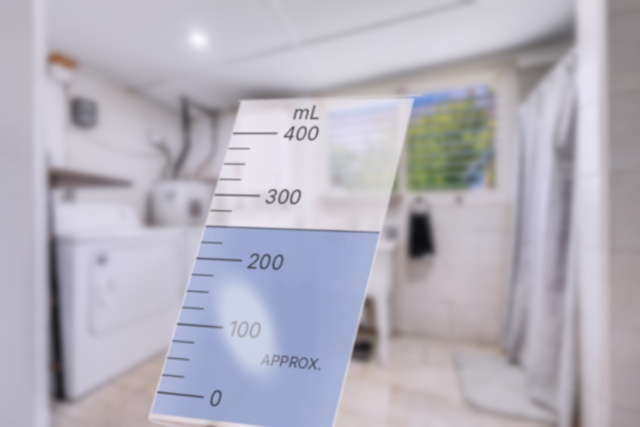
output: 250 mL
